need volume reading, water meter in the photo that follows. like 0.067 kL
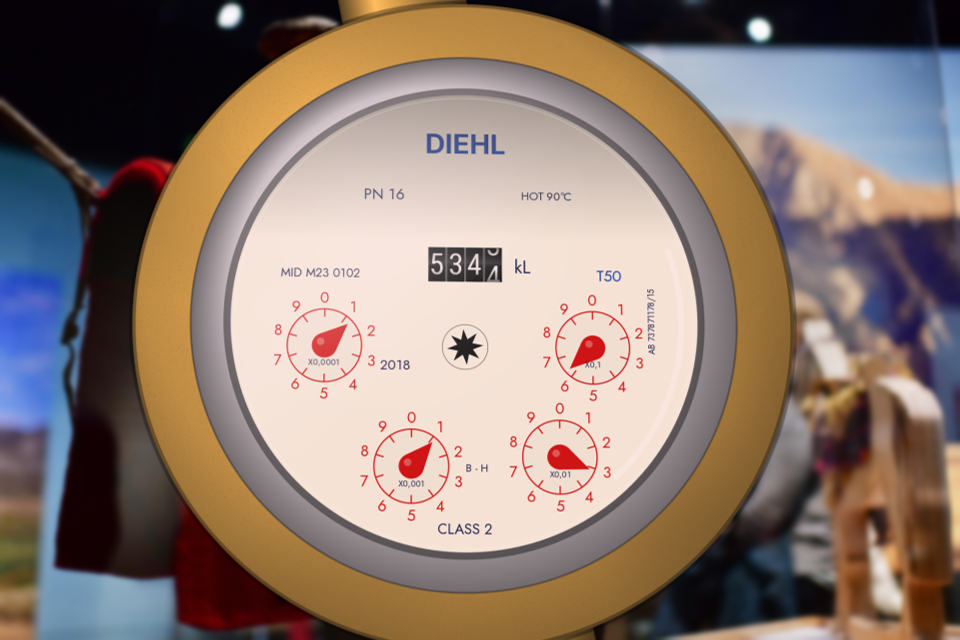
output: 5343.6311 kL
